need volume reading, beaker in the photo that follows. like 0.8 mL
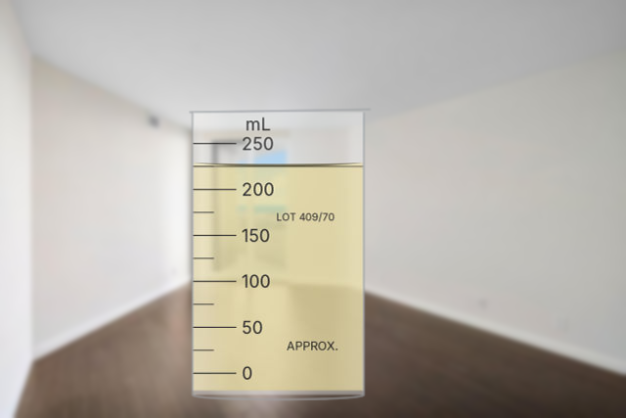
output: 225 mL
